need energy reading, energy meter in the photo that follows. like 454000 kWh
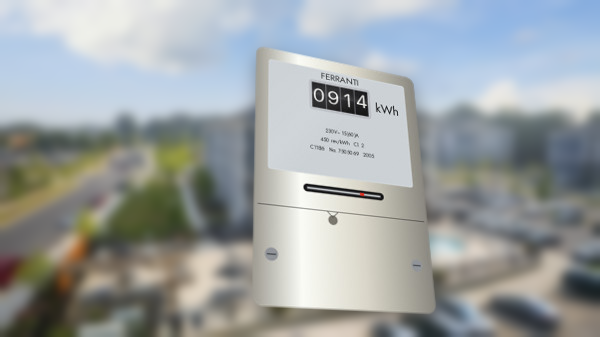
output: 914 kWh
